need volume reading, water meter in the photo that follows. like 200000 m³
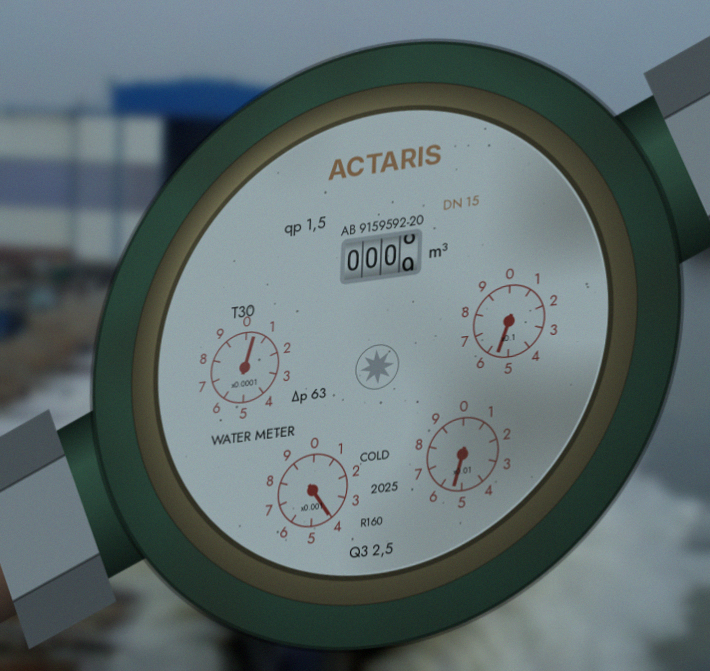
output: 8.5540 m³
